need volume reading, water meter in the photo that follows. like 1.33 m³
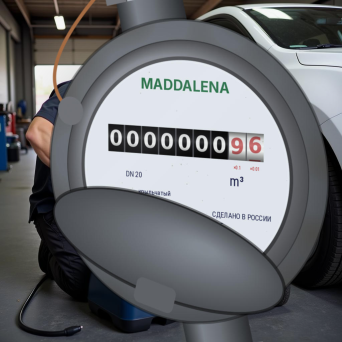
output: 0.96 m³
